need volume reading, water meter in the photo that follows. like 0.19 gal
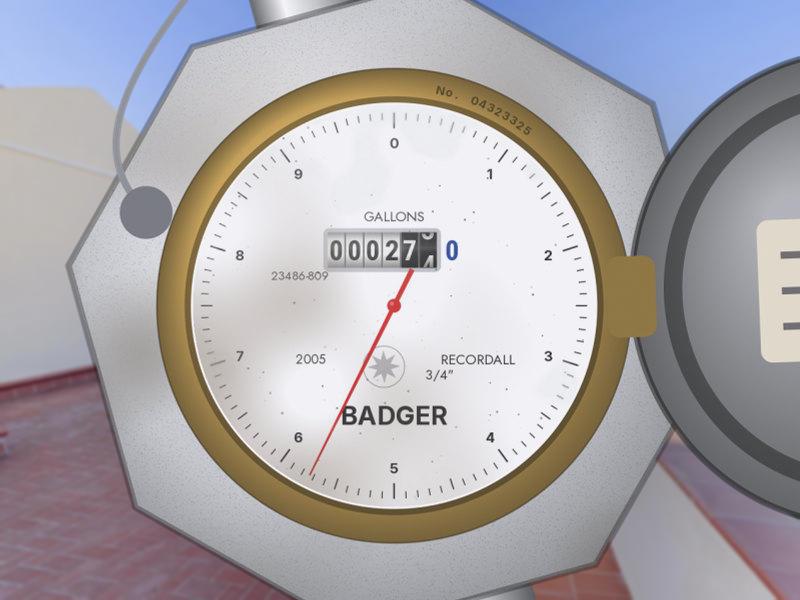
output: 2735.7 gal
